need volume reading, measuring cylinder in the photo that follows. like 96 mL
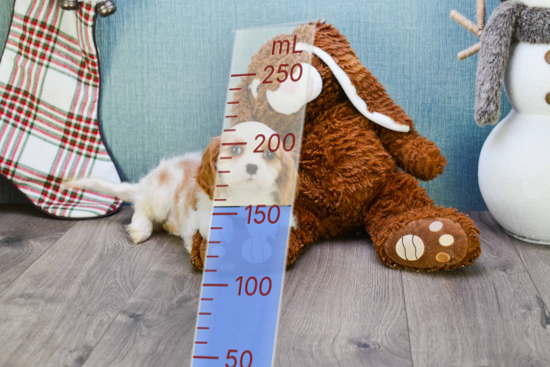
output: 155 mL
